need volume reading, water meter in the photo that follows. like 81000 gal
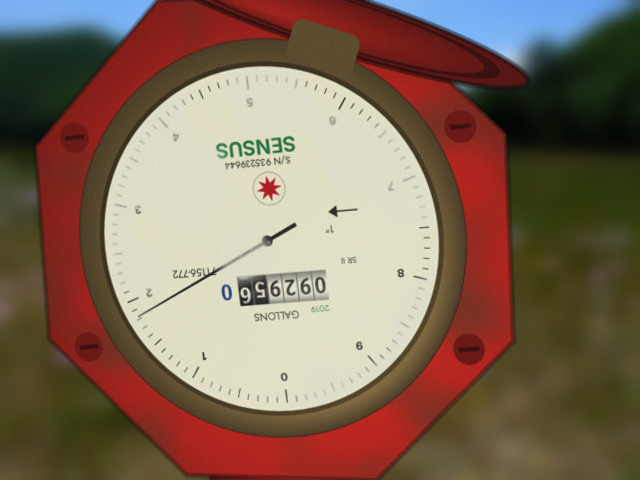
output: 929561.8 gal
